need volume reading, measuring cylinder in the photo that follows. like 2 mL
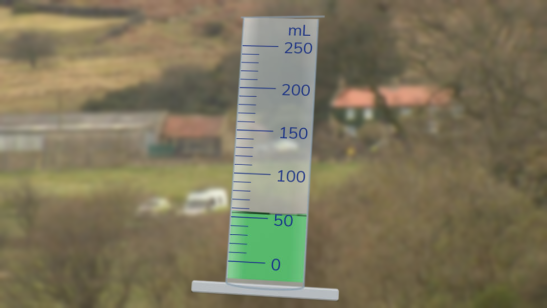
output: 55 mL
